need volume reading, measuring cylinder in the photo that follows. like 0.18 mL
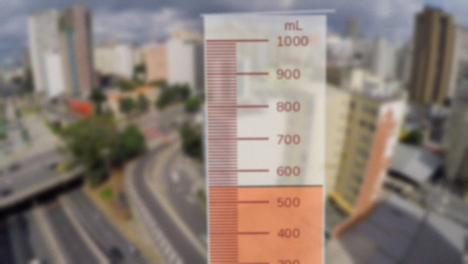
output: 550 mL
